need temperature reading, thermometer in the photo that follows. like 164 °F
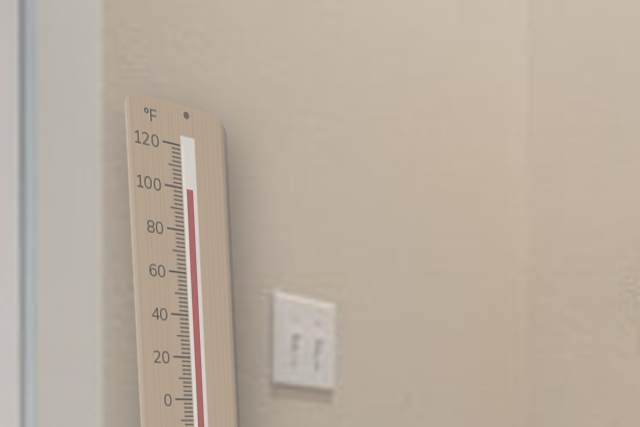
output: 100 °F
